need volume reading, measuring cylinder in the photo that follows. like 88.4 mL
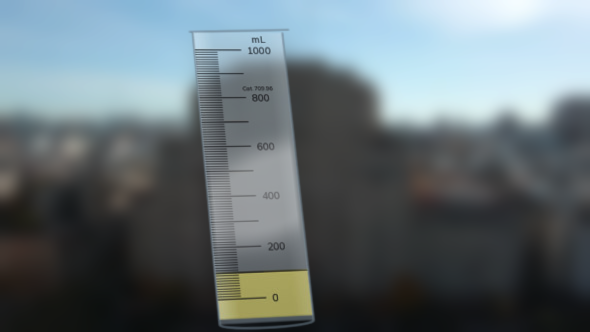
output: 100 mL
